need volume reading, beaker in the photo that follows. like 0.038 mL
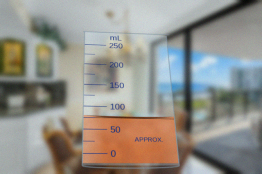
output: 75 mL
